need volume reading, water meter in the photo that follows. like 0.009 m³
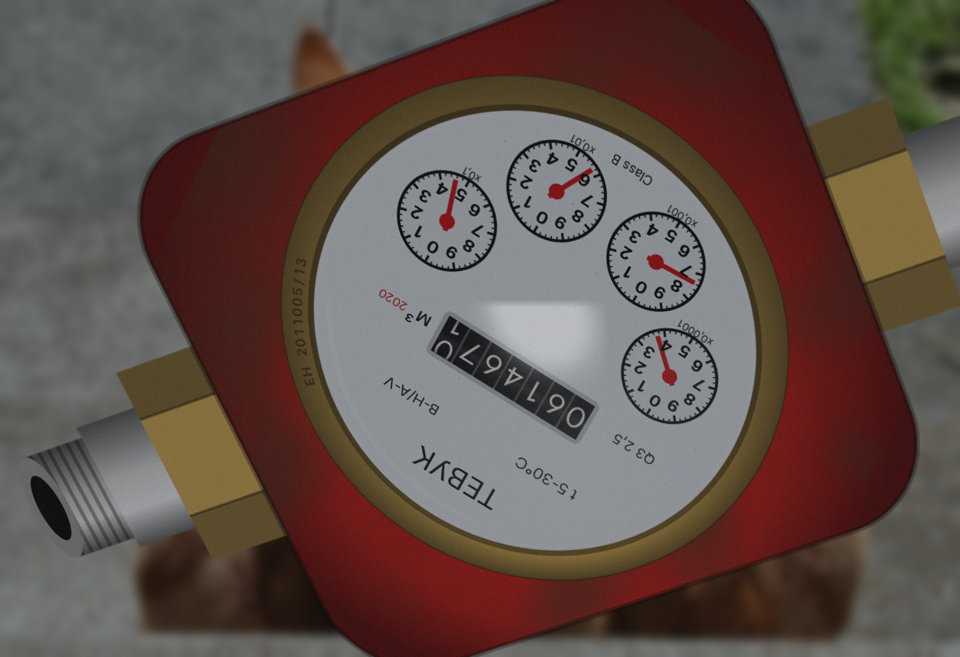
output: 614670.4573 m³
